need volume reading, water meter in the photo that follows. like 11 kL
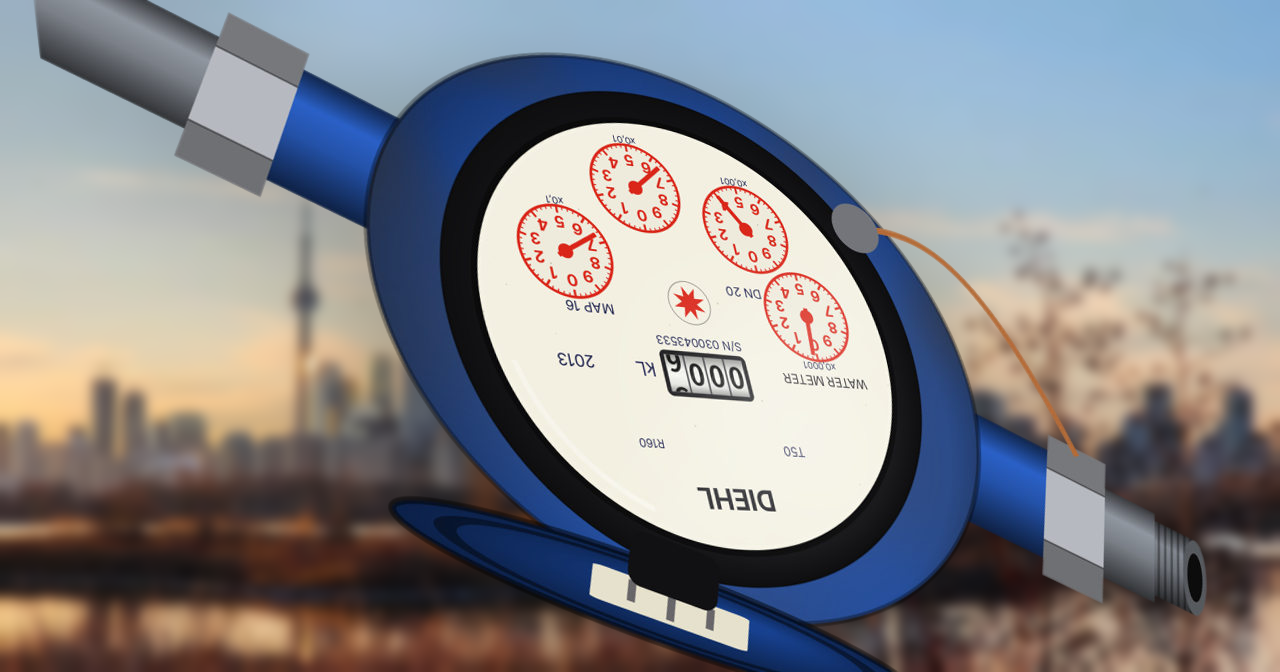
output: 5.6640 kL
